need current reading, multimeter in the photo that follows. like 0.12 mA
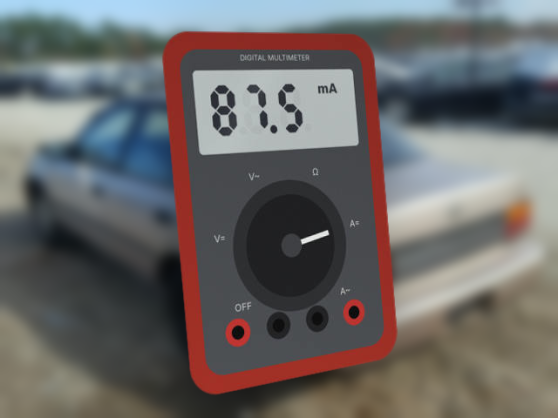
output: 87.5 mA
